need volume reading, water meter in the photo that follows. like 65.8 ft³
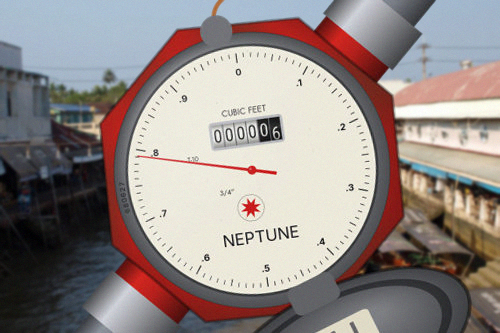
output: 5.79 ft³
